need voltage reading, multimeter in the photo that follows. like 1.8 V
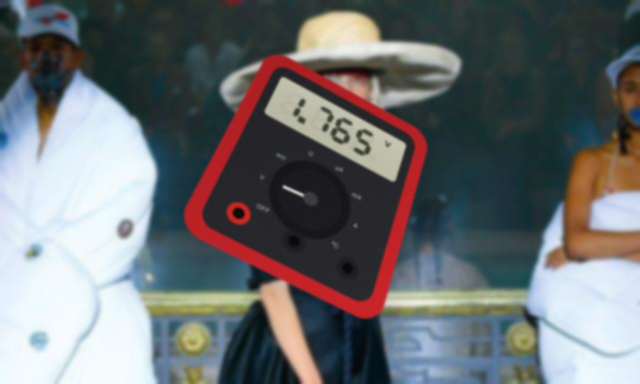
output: 1.765 V
